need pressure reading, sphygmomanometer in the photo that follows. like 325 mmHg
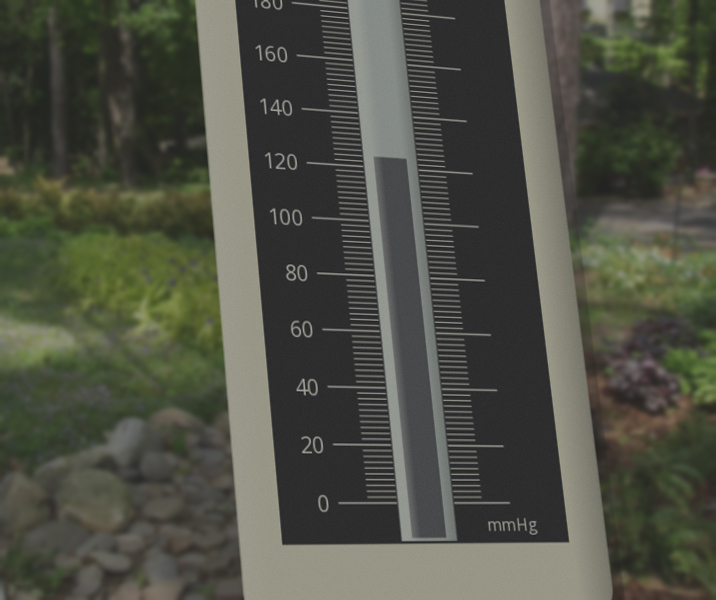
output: 124 mmHg
